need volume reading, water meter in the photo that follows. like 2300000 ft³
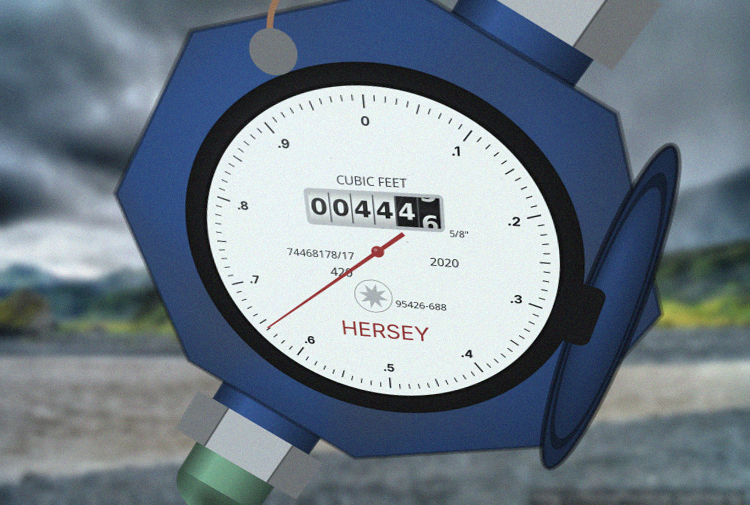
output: 4445.64 ft³
